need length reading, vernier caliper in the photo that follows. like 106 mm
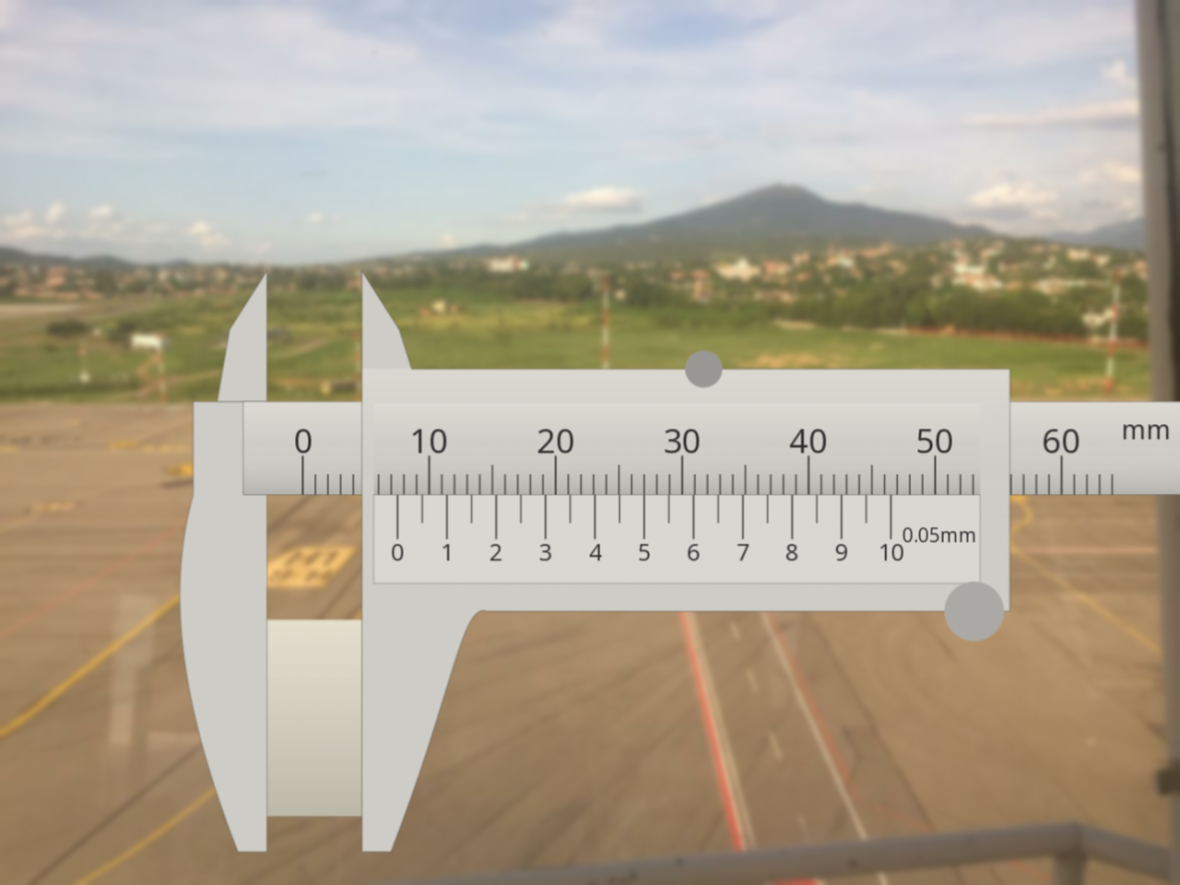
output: 7.5 mm
